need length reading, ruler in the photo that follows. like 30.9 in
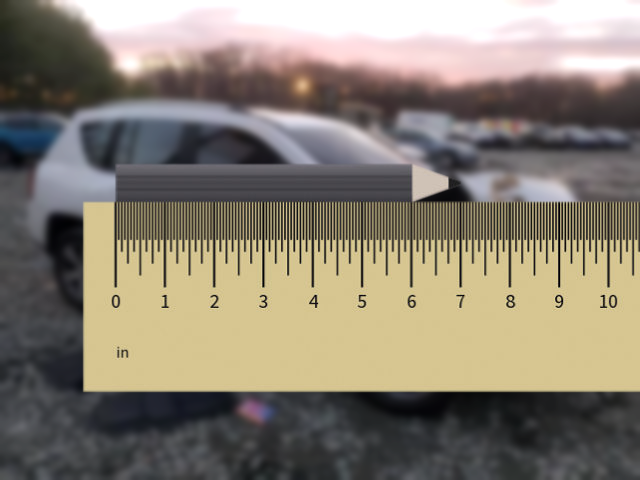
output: 7 in
